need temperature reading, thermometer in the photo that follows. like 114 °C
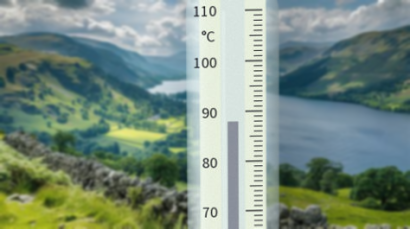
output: 88 °C
